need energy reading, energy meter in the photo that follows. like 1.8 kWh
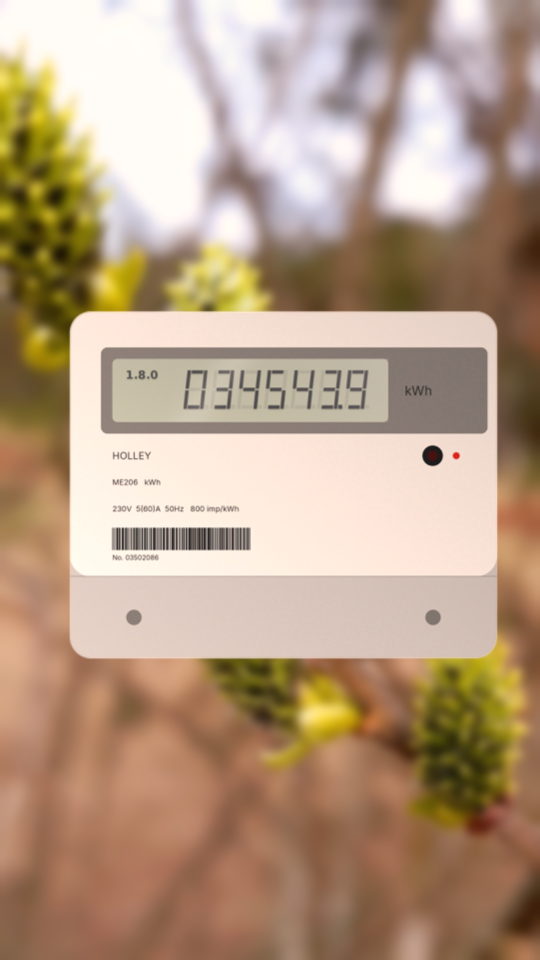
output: 34543.9 kWh
